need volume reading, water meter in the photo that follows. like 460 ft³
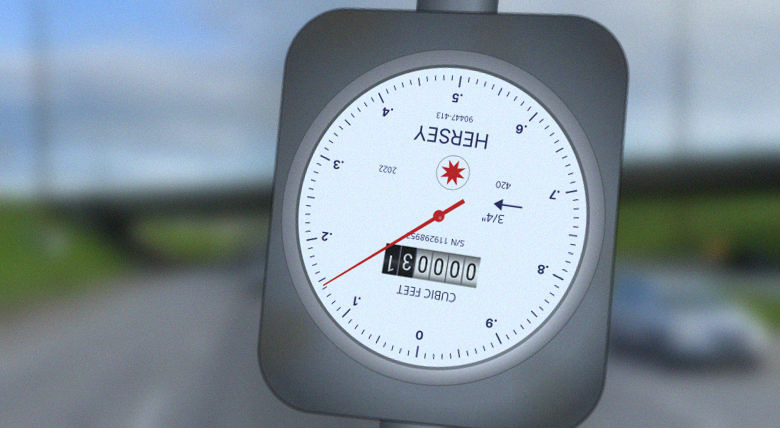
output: 31.14 ft³
